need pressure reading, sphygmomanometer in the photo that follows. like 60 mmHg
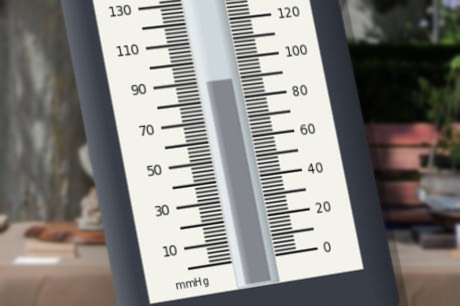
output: 90 mmHg
